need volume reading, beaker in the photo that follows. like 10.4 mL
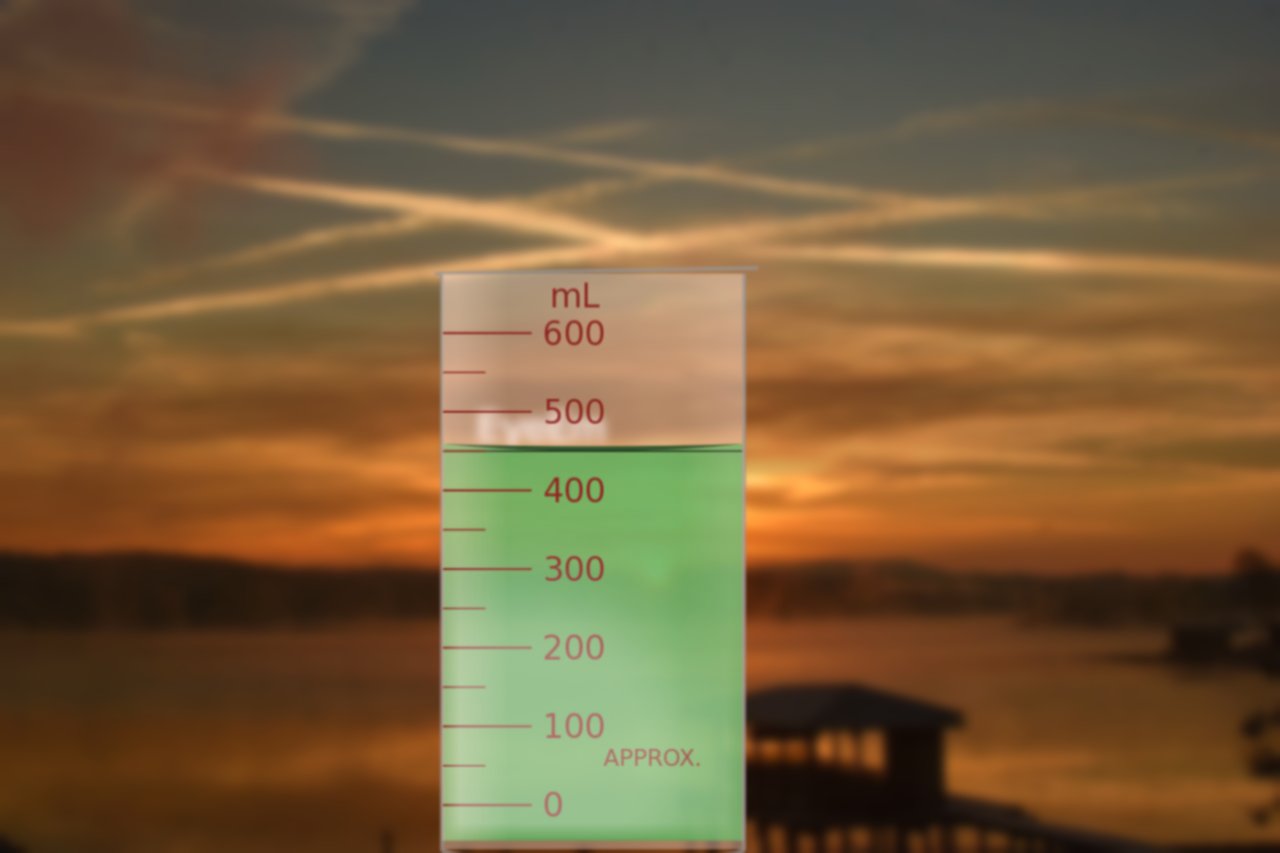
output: 450 mL
